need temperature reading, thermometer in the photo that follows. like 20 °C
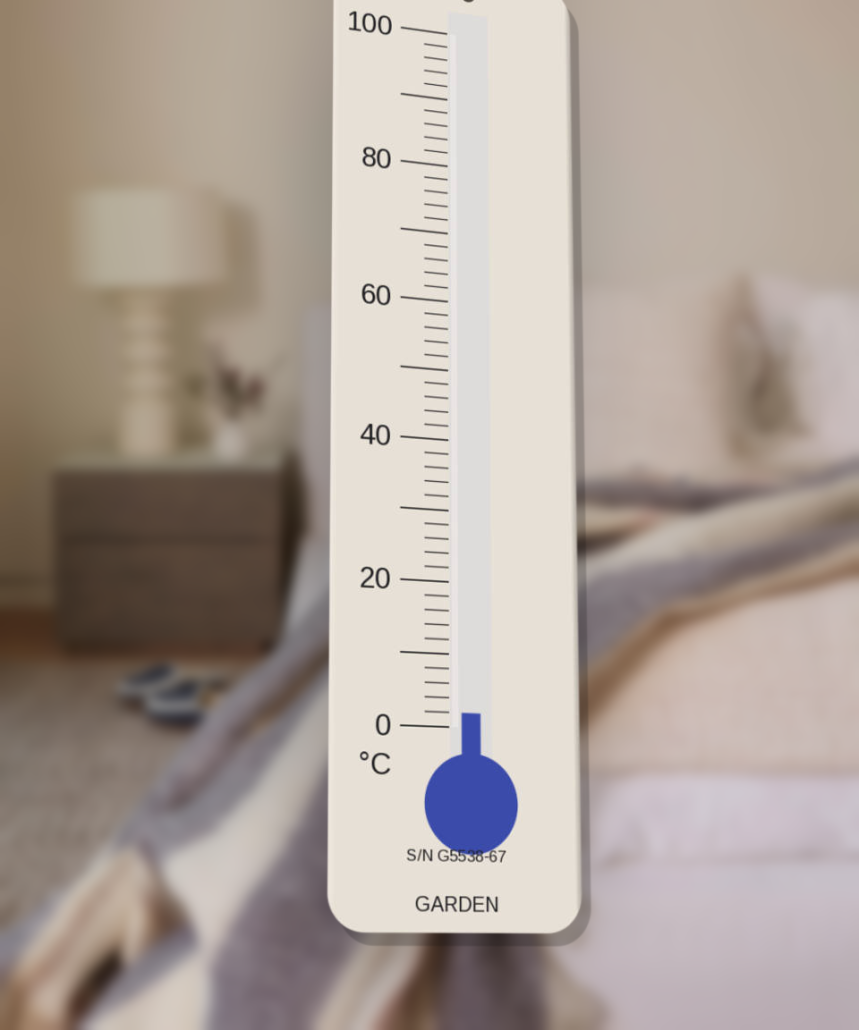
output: 2 °C
